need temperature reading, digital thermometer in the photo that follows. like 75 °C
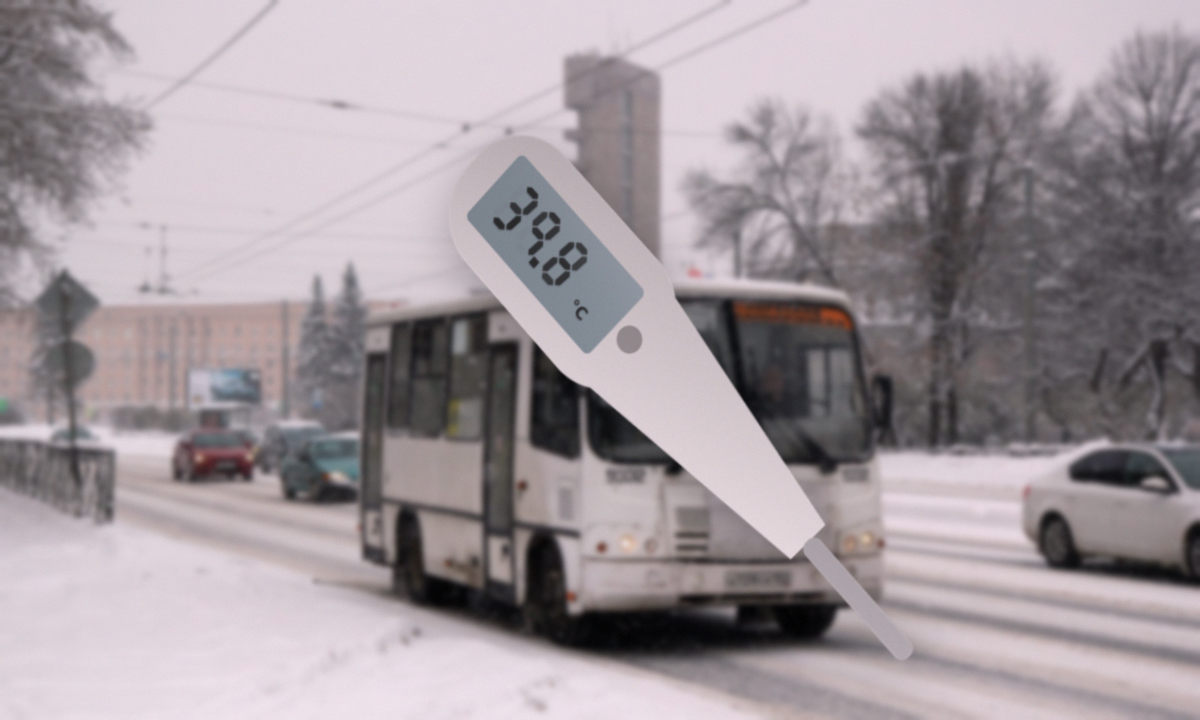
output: 39.8 °C
